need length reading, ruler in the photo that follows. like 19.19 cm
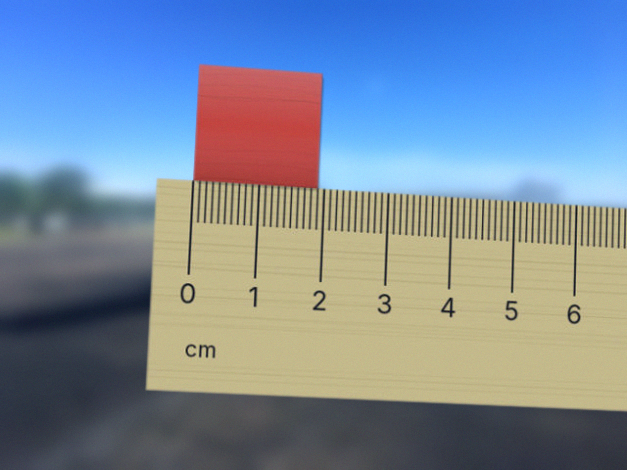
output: 1.9 cm
